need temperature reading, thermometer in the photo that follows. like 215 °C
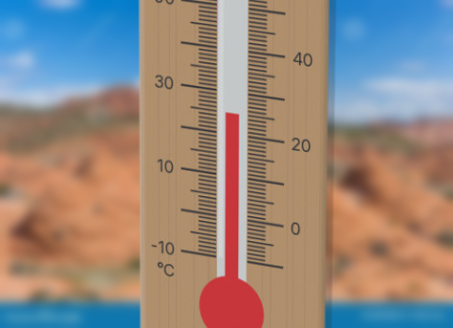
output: 25 °C
